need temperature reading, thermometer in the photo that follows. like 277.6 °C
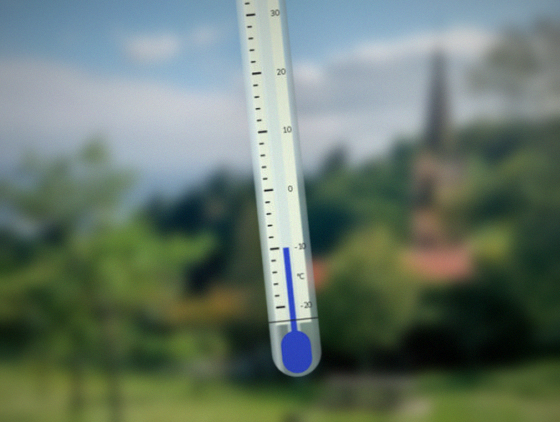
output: -10 °C
